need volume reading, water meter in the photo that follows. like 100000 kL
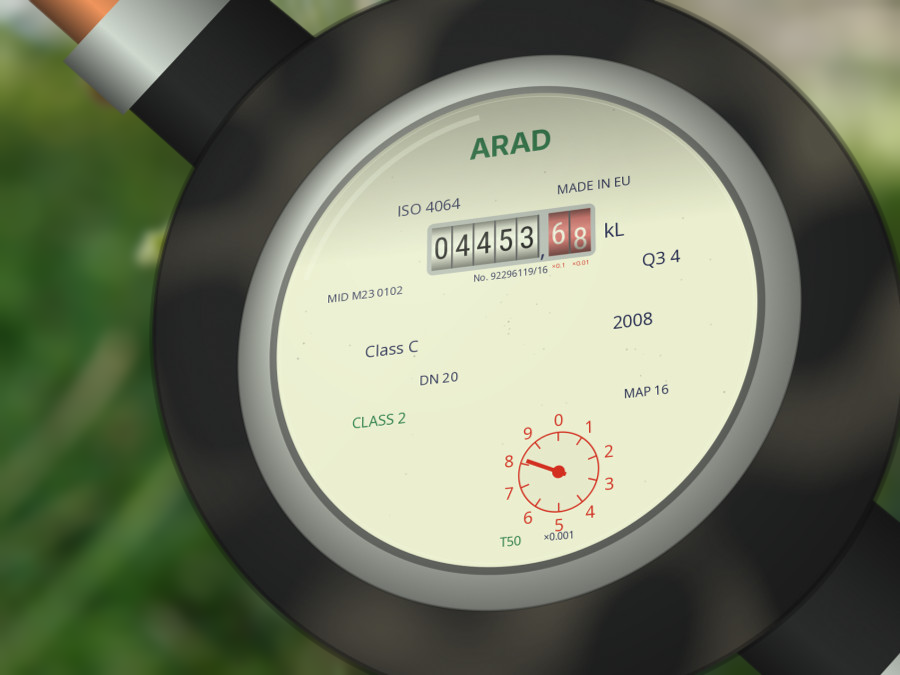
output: 4453.678 kL
